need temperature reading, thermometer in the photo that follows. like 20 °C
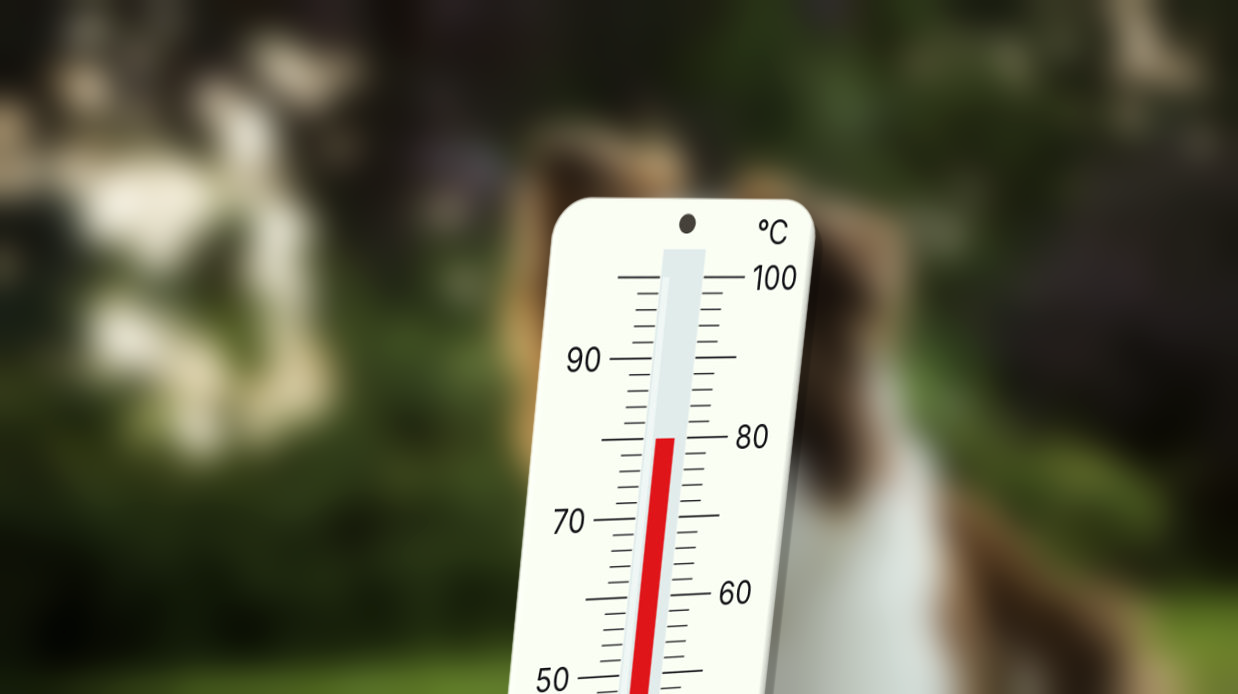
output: 80 °C
